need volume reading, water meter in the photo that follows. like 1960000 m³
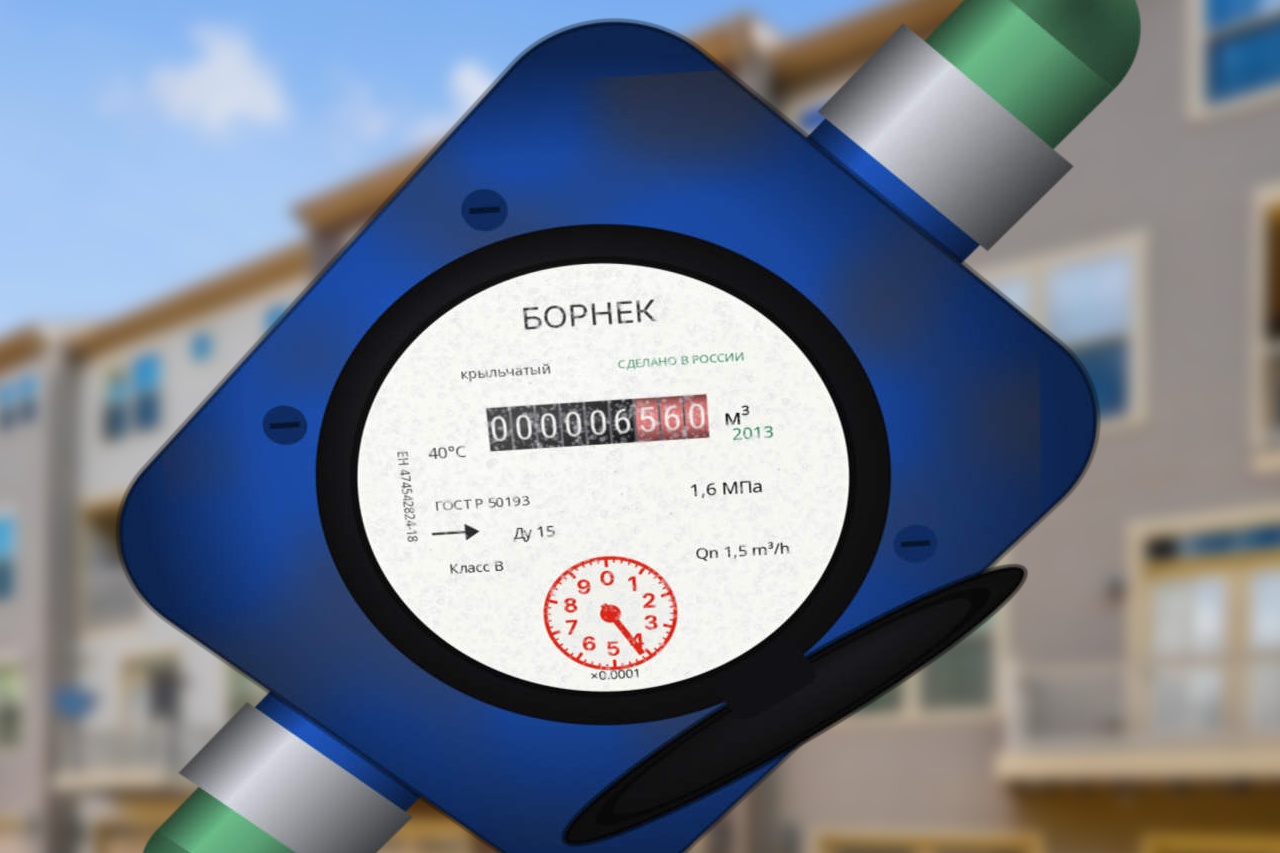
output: 6.5604 m³
